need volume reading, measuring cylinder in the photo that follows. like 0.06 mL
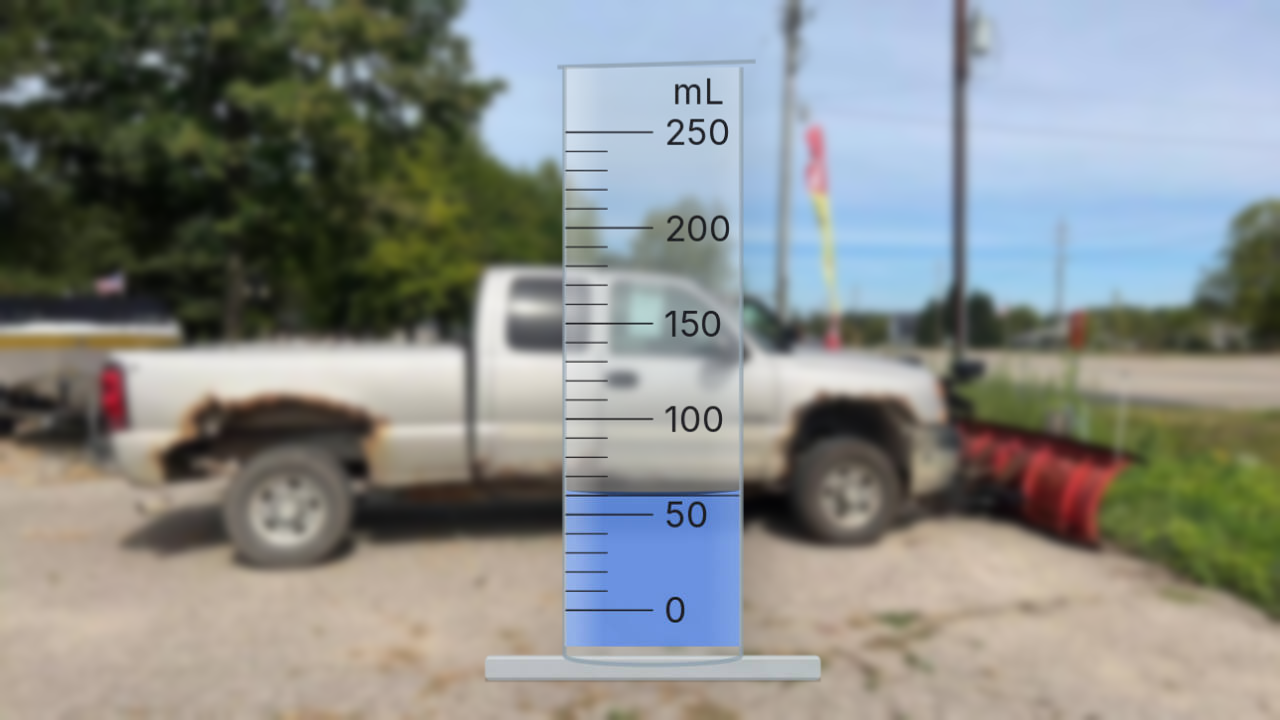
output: 60 mL
